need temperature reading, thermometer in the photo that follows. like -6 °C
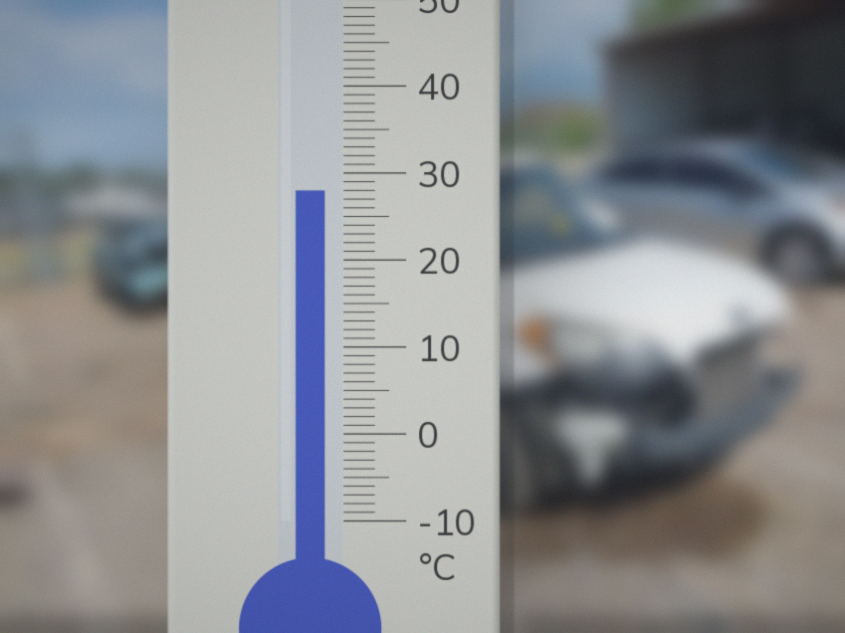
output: 28 °C
